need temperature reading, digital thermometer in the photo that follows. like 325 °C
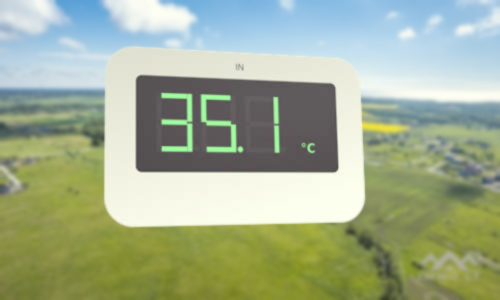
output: 35.1 °C
